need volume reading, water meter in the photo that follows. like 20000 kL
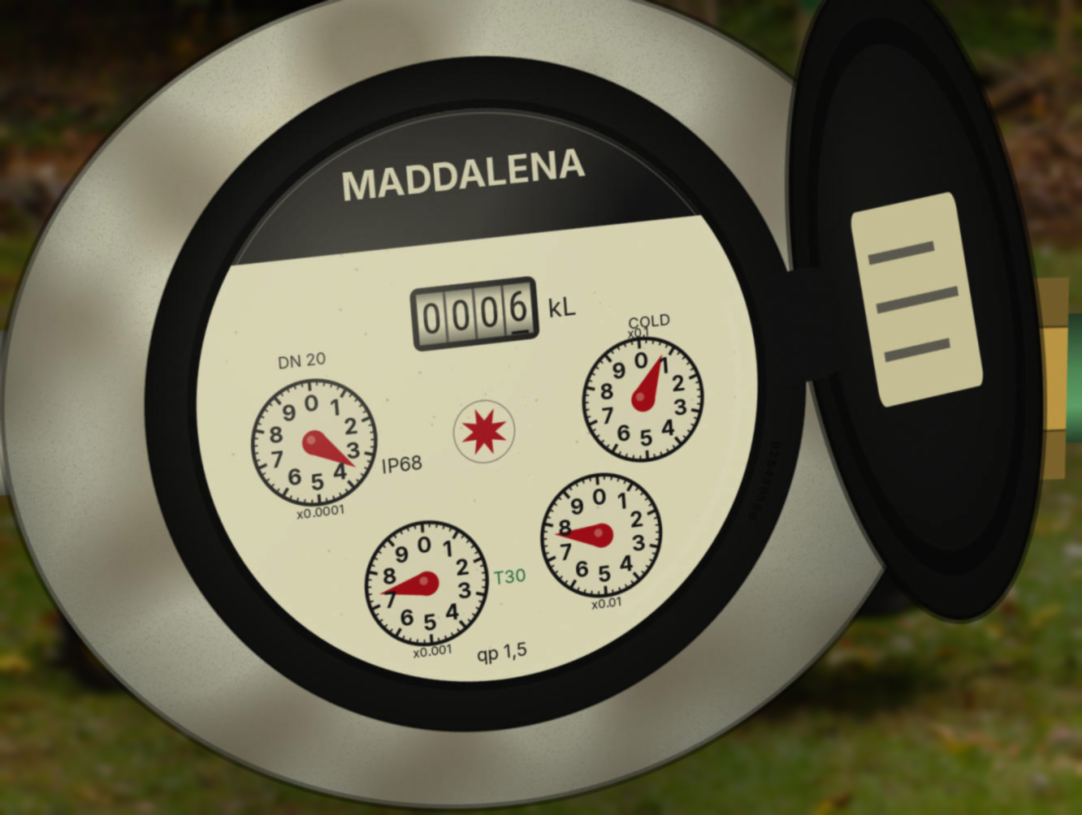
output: 6.0773 kL
